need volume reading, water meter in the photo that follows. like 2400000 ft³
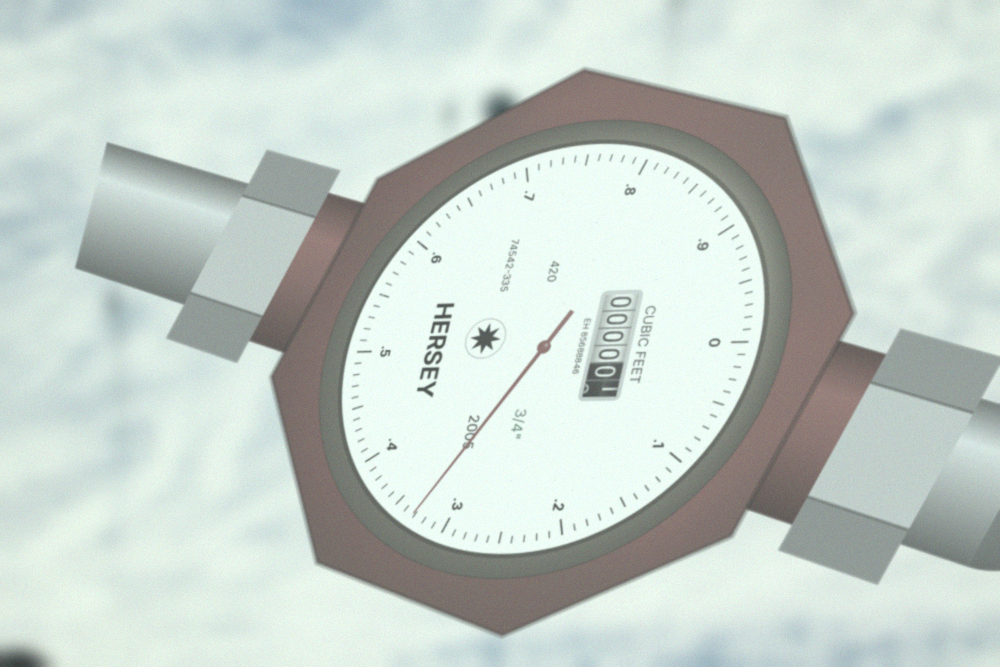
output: 1.33 ft³
